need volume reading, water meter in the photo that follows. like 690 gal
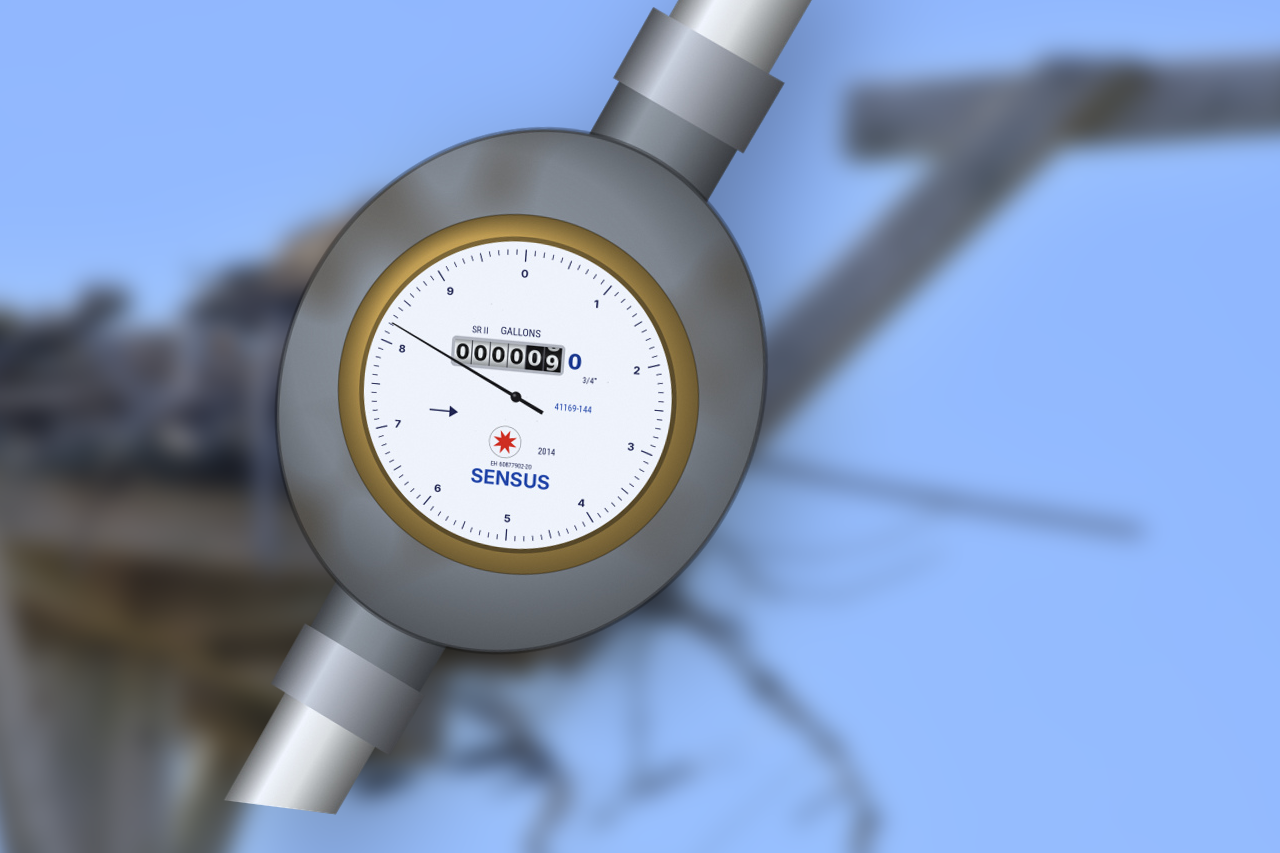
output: 88.2 gal
